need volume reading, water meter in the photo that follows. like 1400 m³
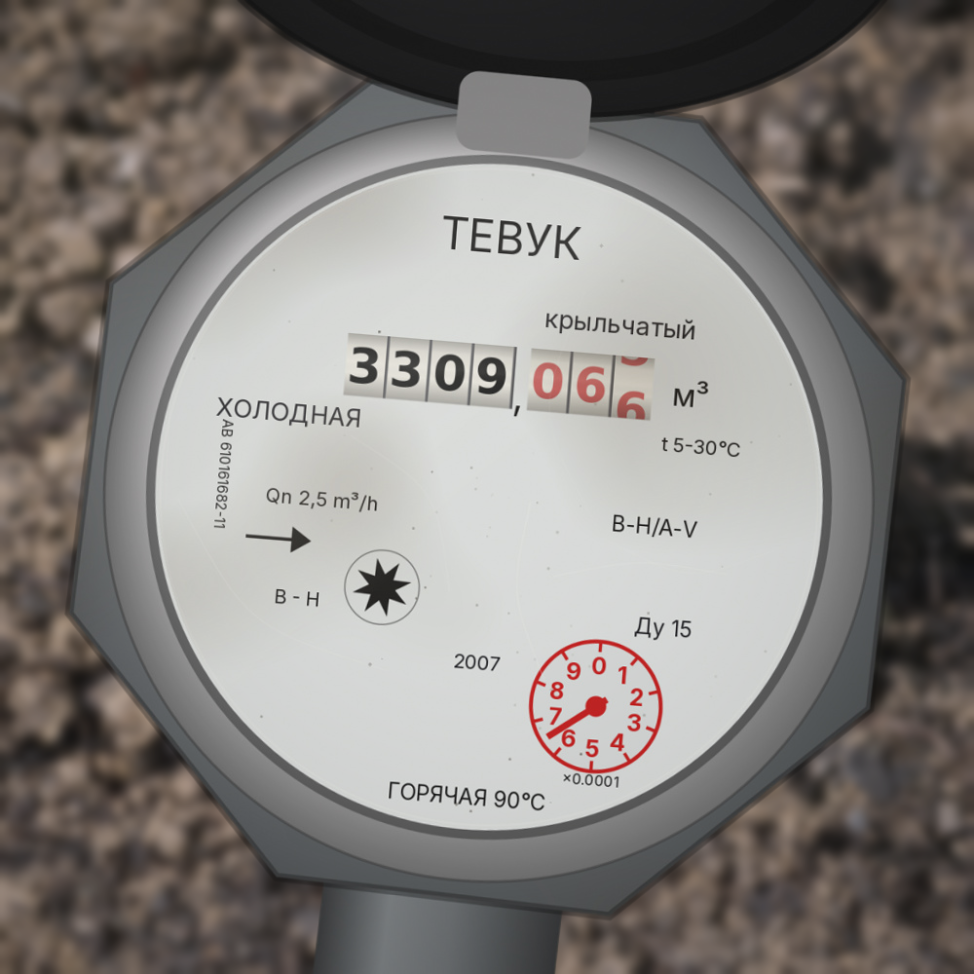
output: 3309.0656 m³
